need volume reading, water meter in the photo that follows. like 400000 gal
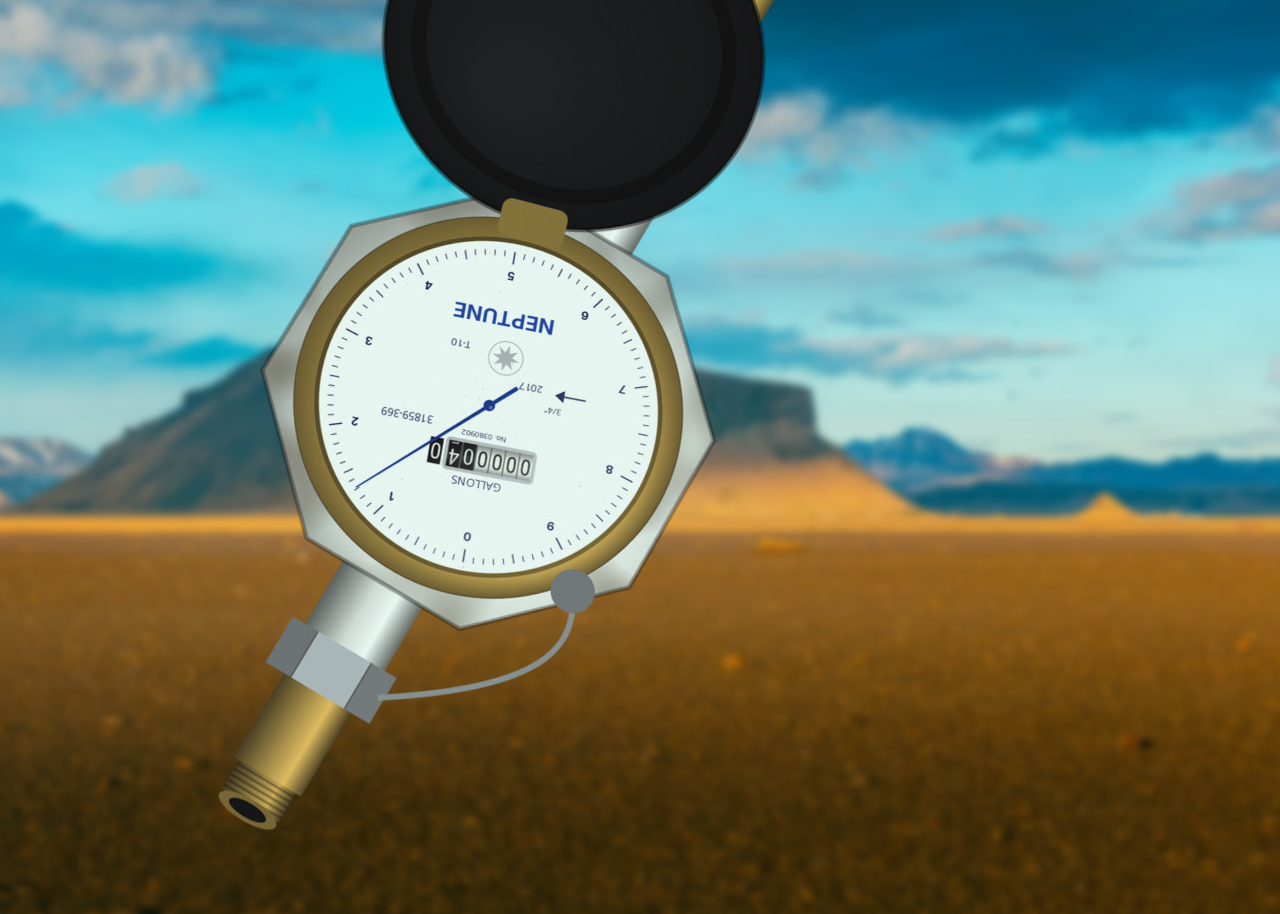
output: 41.3 gal
